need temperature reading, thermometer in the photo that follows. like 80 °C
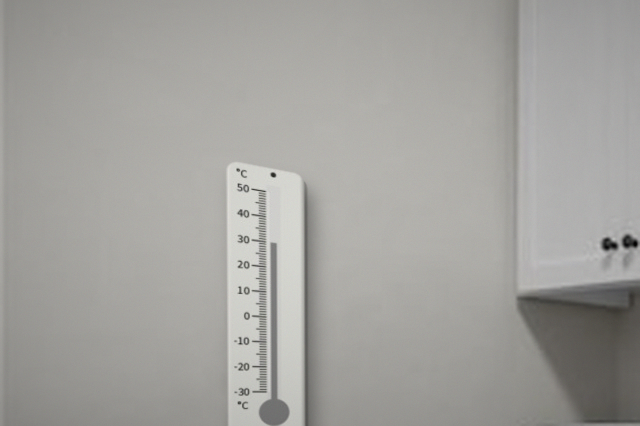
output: 30 °C
